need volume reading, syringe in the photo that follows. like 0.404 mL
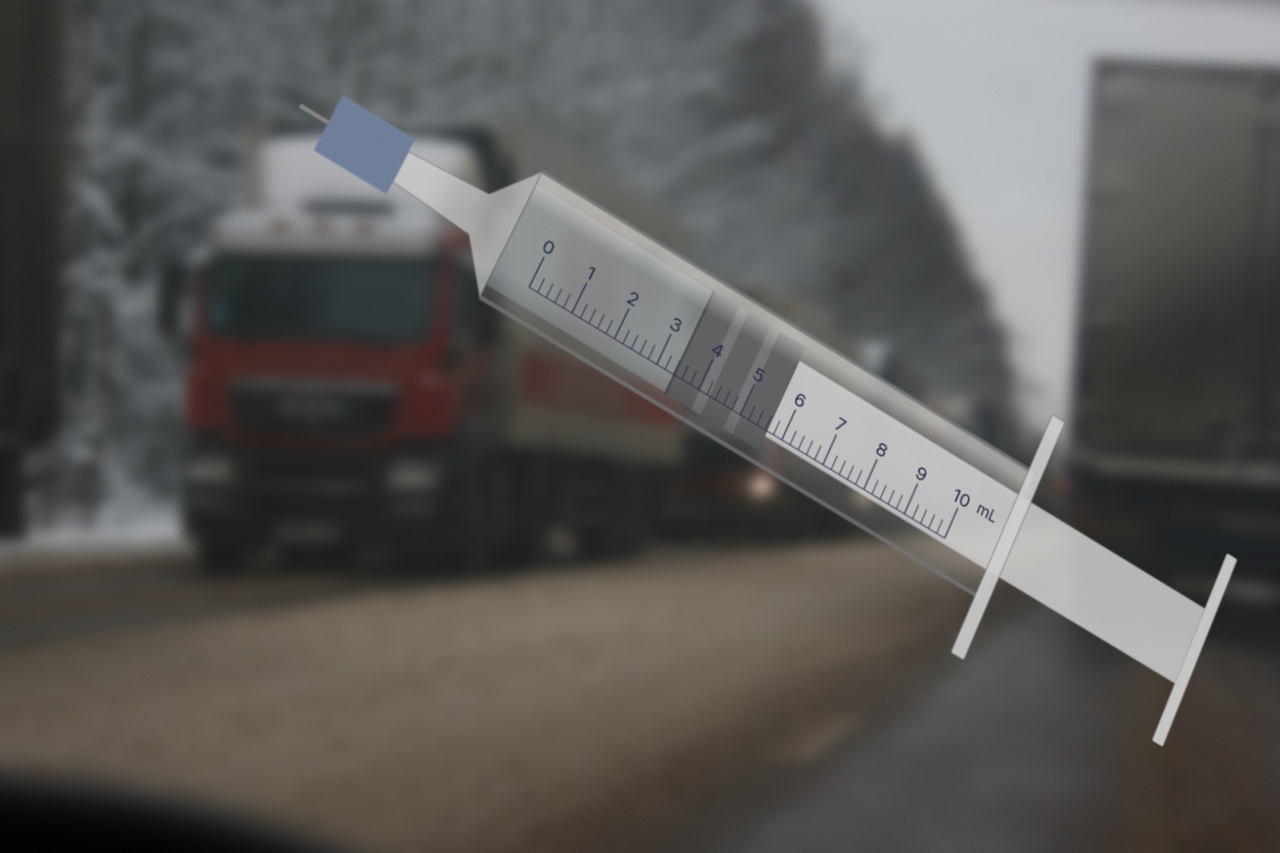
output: 3.4 mL
